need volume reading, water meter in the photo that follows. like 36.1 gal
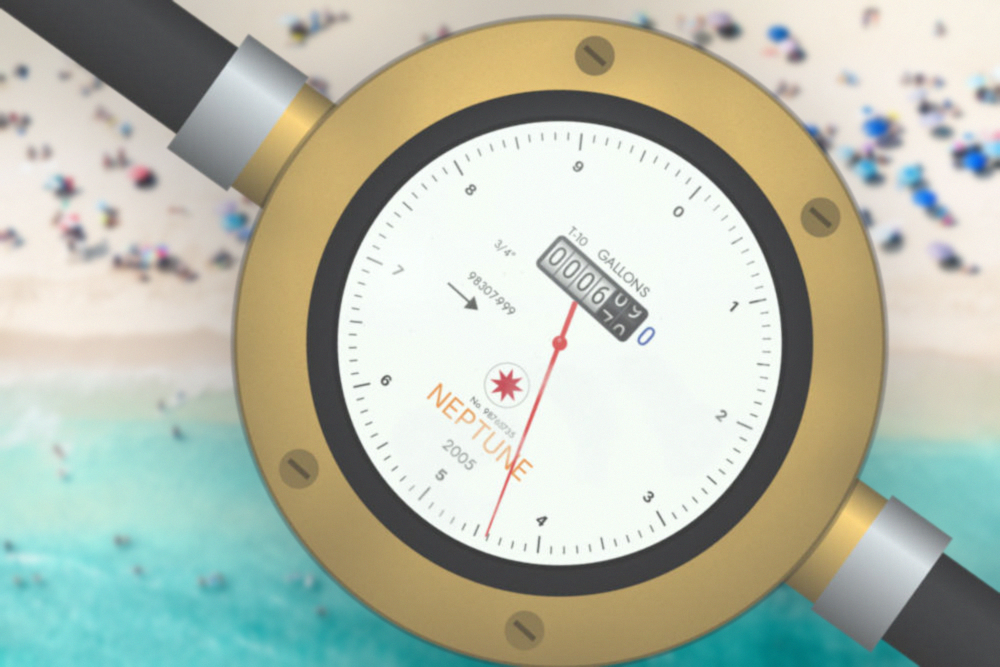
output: 6694.4 gal
